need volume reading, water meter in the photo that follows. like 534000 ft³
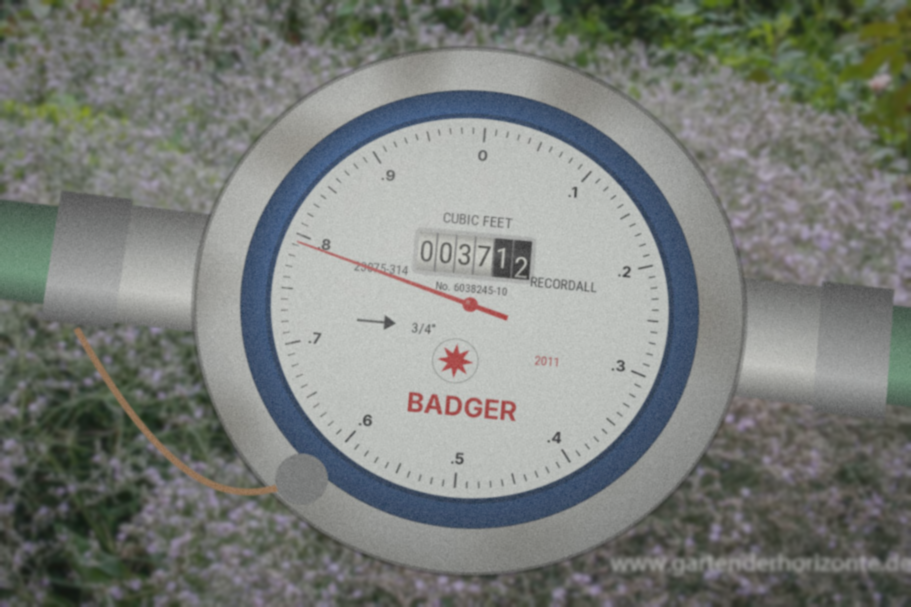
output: 3711.79 ft³
